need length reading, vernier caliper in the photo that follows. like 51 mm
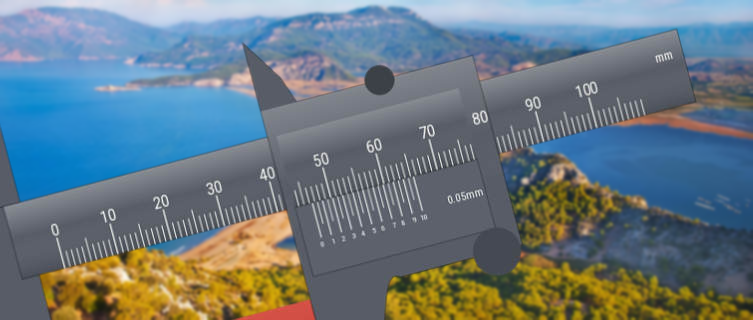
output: 46.5 mm
